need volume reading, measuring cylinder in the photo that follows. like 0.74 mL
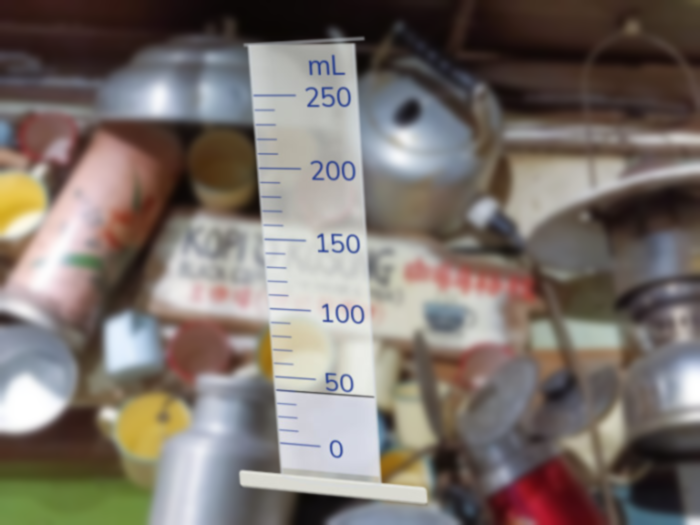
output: 40 mL
